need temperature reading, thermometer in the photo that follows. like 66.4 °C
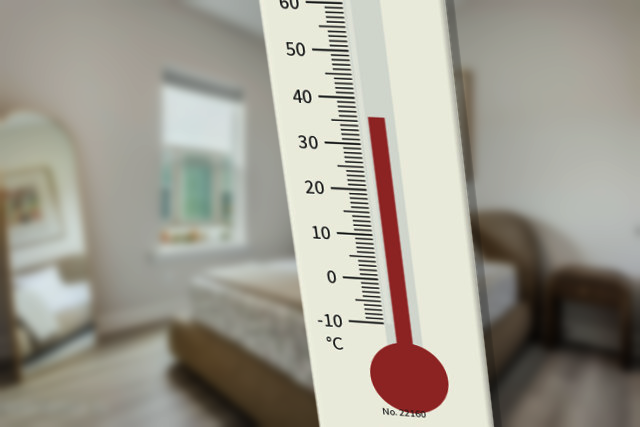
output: 36 °C
